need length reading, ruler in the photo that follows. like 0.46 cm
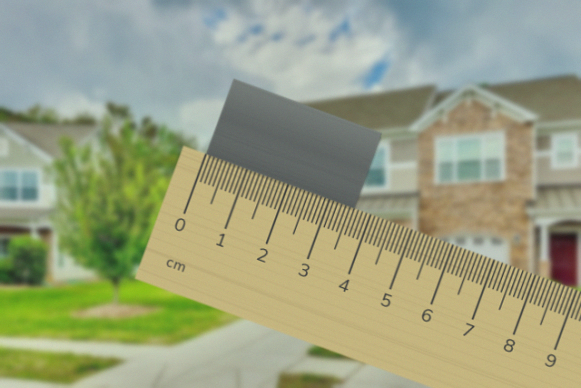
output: 3.6 cm
